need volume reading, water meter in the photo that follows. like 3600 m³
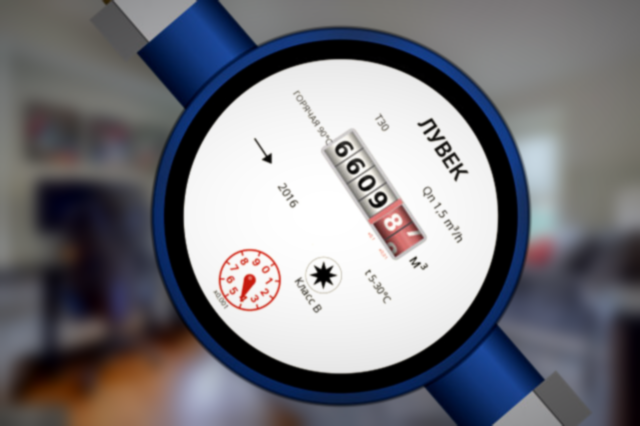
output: 6609.874 m³
